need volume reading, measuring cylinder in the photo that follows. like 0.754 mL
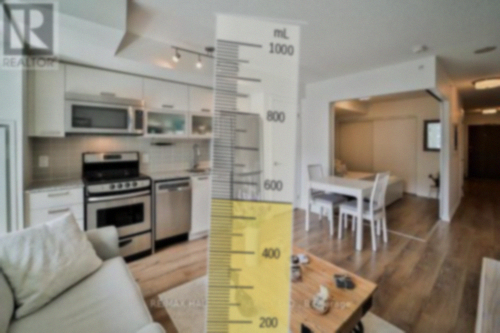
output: 550 mL
